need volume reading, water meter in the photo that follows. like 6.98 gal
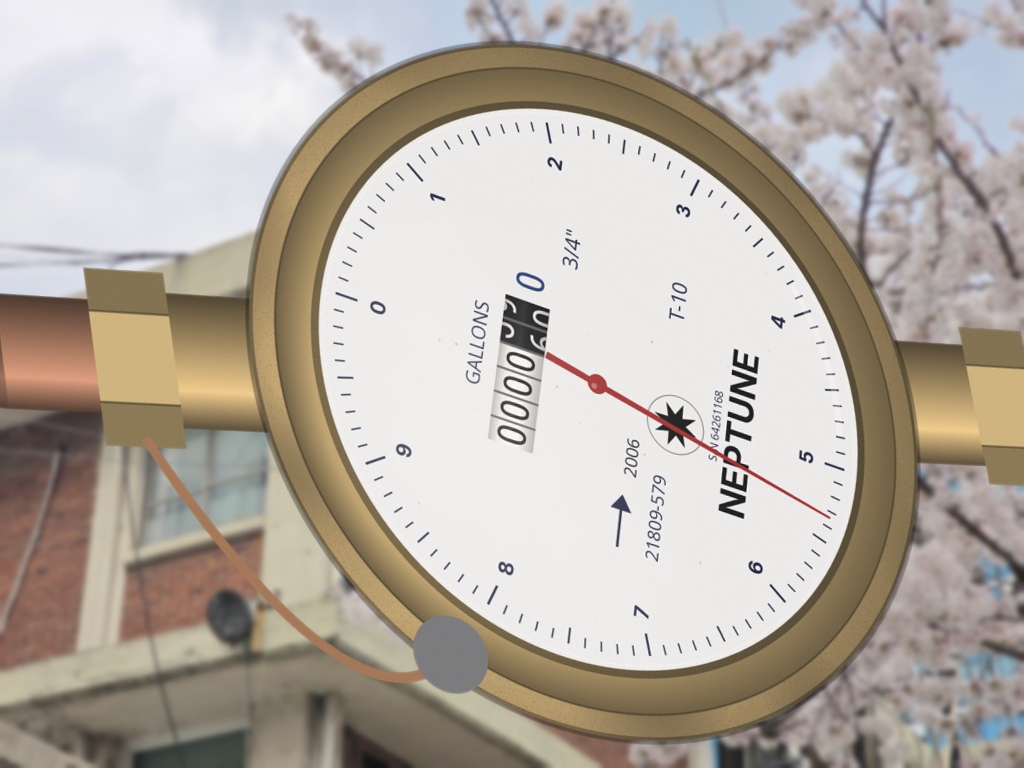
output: 595.3 gal
